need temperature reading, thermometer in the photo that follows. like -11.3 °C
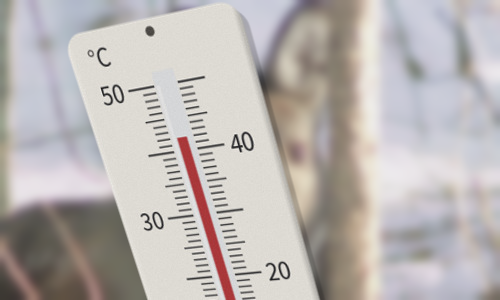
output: 42 °C
